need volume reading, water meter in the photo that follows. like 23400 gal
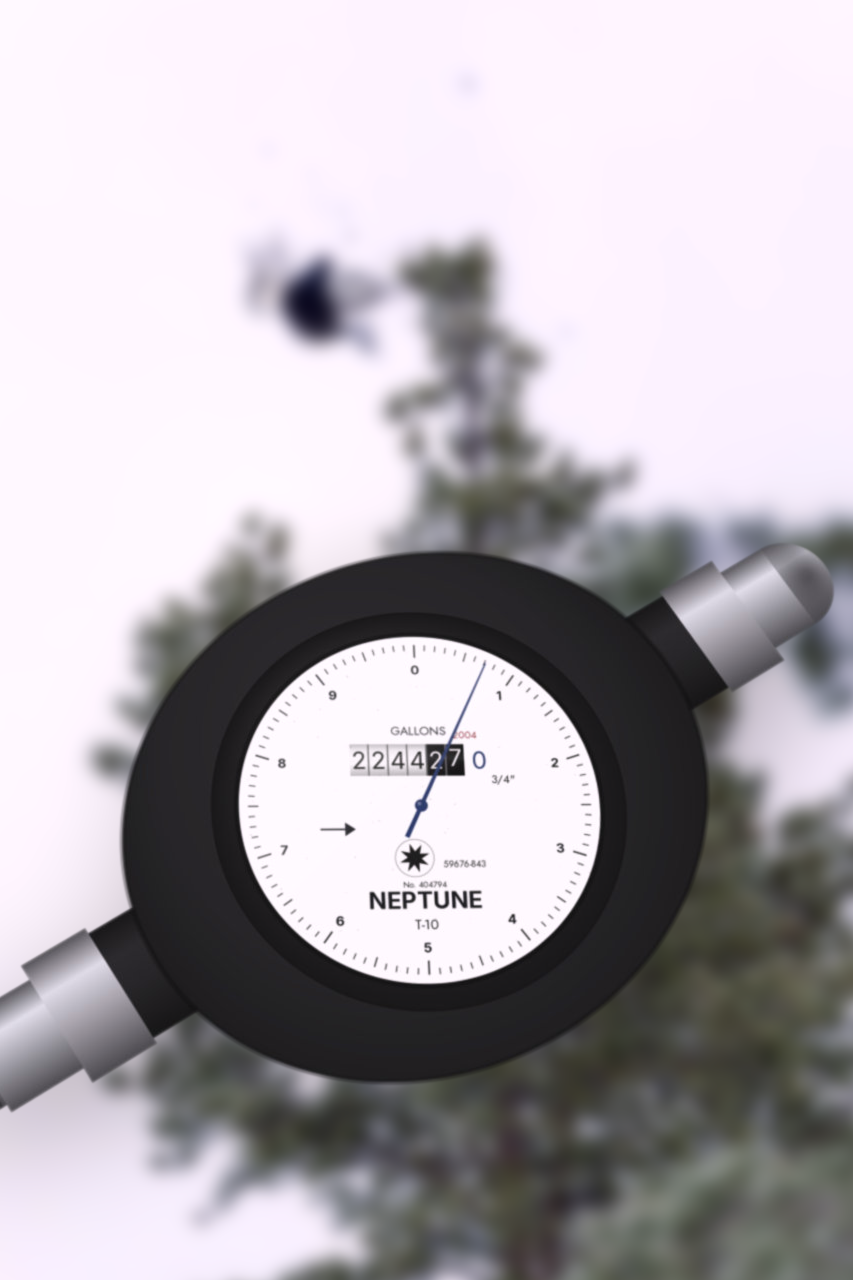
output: 2244270.7 gal
